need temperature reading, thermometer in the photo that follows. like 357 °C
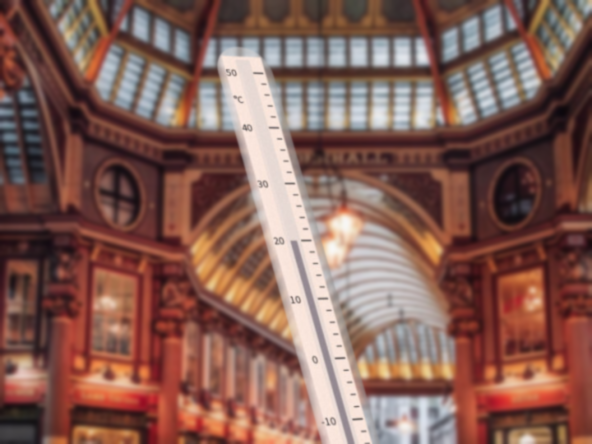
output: 20 °C
